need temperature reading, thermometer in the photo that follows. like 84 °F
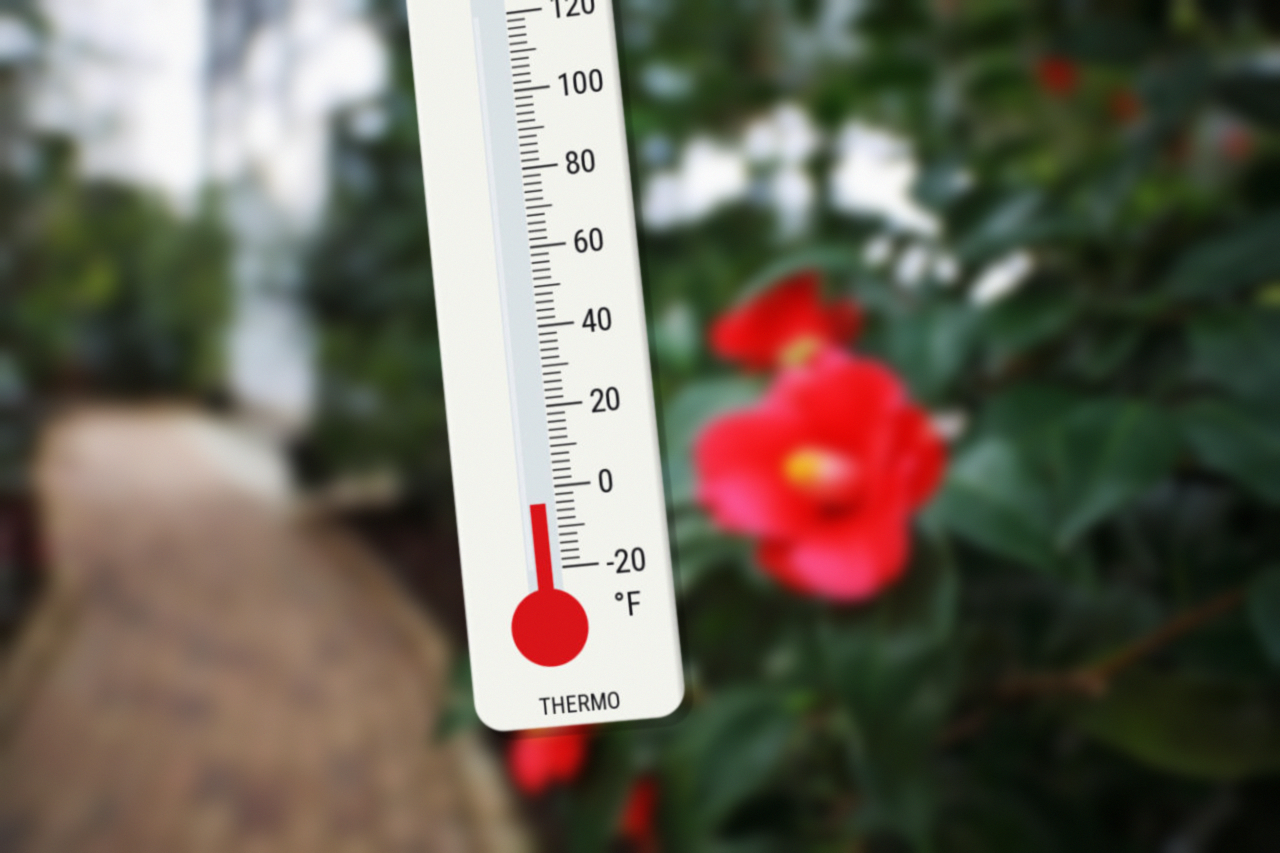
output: -4 °F
